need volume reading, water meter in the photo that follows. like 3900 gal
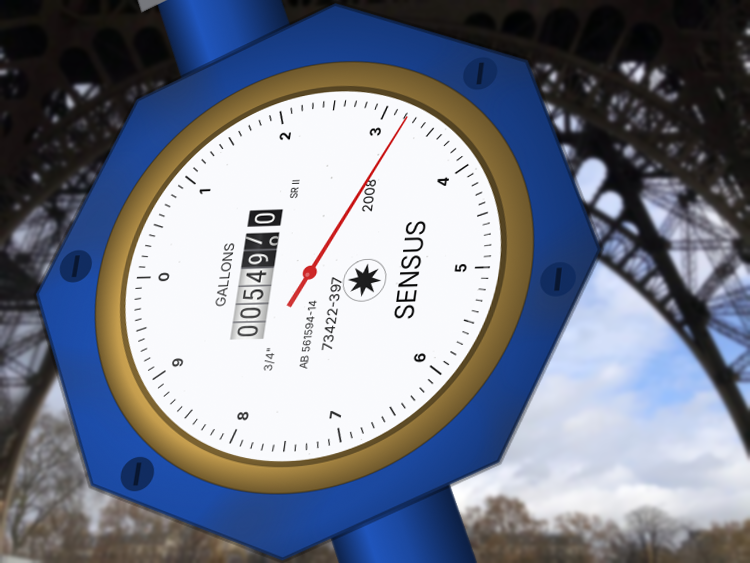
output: 54973.2 gal
